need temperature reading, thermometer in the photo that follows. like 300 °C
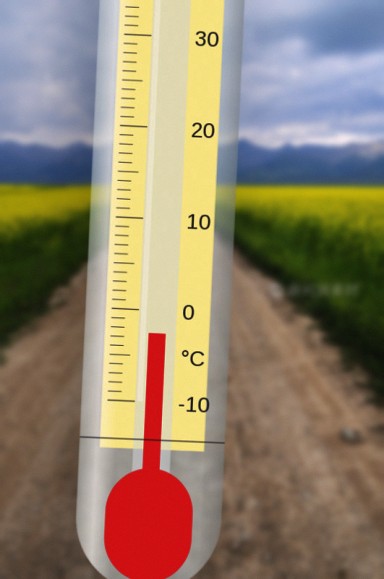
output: -2.5 °C
